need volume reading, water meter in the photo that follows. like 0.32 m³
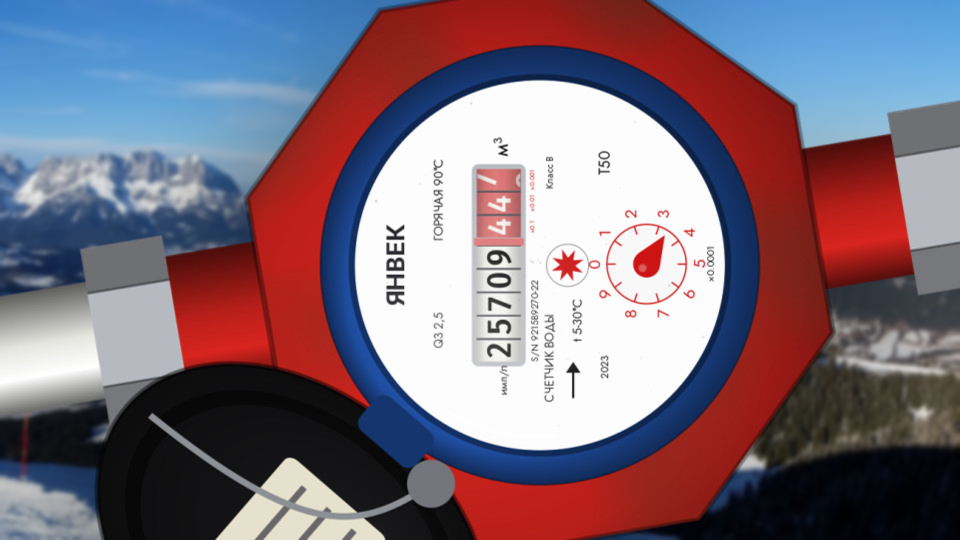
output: 25709.4473 m³
